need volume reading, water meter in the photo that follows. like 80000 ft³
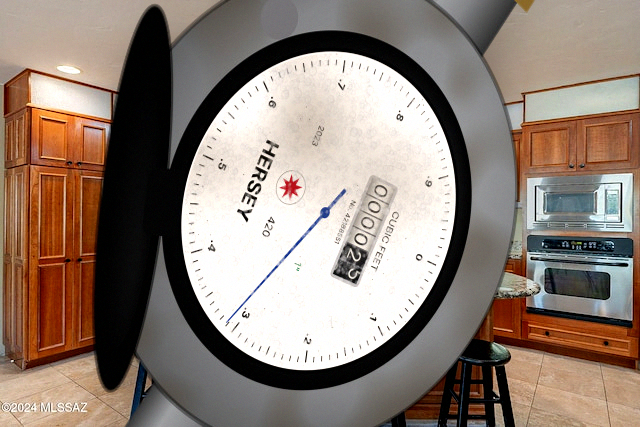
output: 25.31 ft³
